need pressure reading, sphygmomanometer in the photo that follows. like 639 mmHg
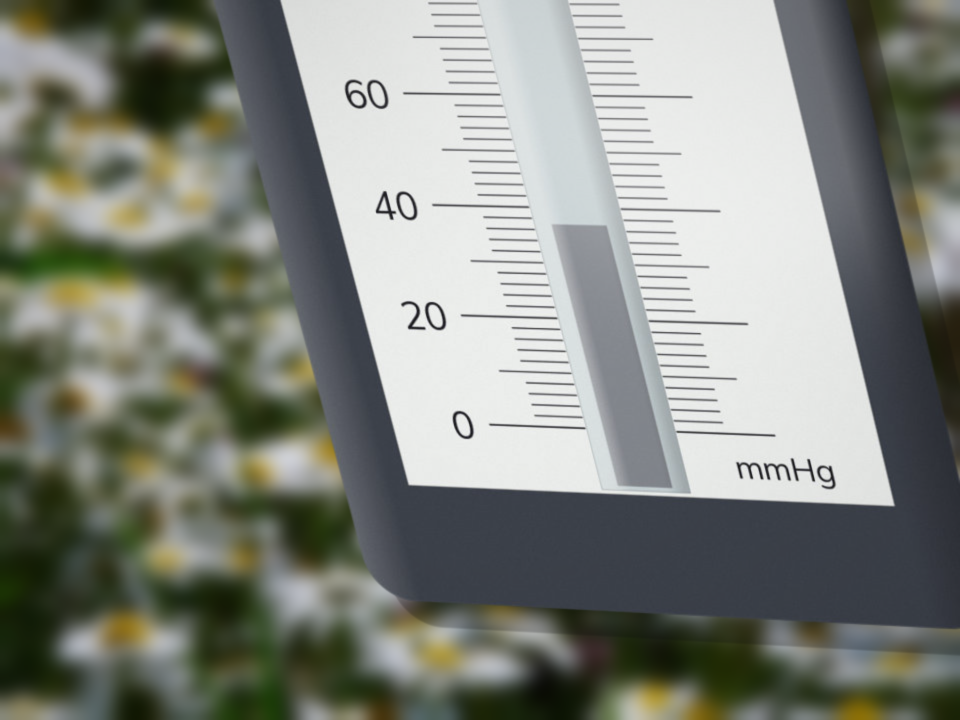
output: 37 mmHg
